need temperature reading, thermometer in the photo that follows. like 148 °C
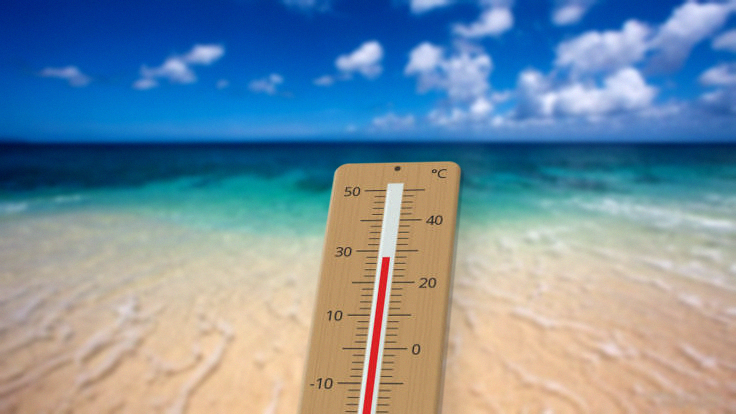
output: 28 °C
